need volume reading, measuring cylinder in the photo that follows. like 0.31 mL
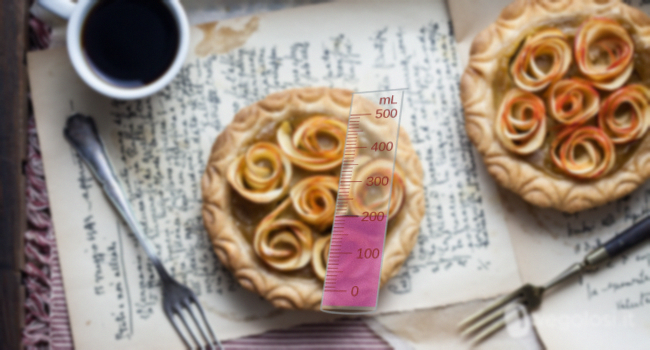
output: 200 mL
